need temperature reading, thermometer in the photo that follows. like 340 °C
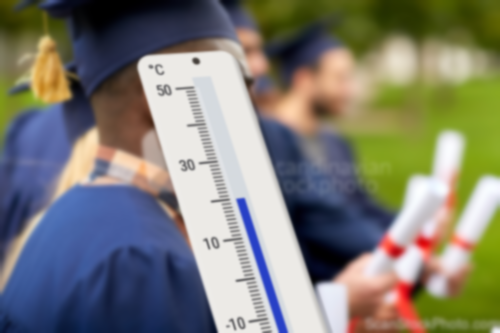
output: 20 °C
